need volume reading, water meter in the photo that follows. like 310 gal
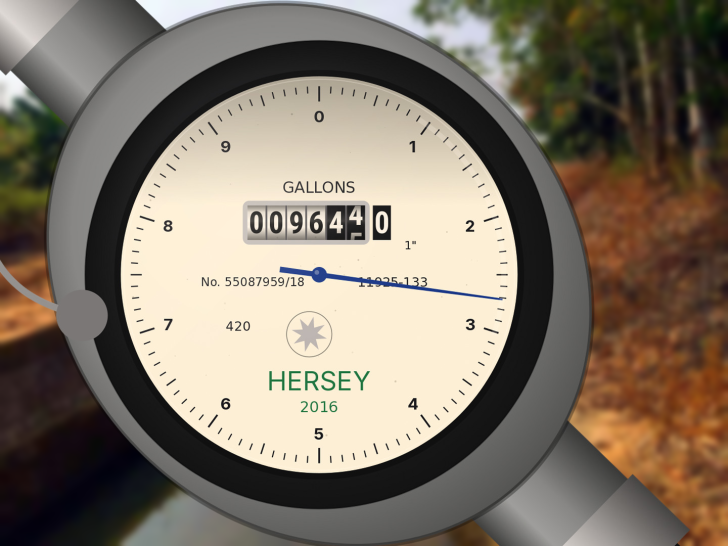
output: 96442.7 gal
